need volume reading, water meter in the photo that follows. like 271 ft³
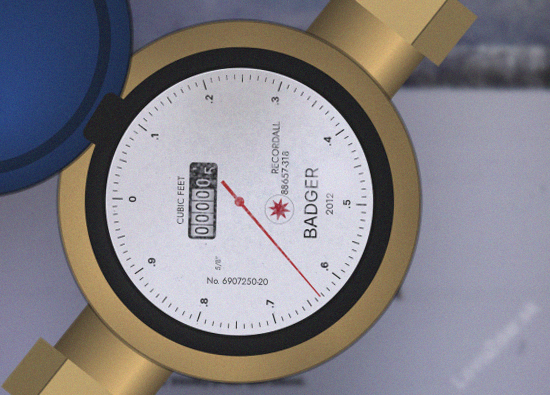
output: 4.63 ft³
